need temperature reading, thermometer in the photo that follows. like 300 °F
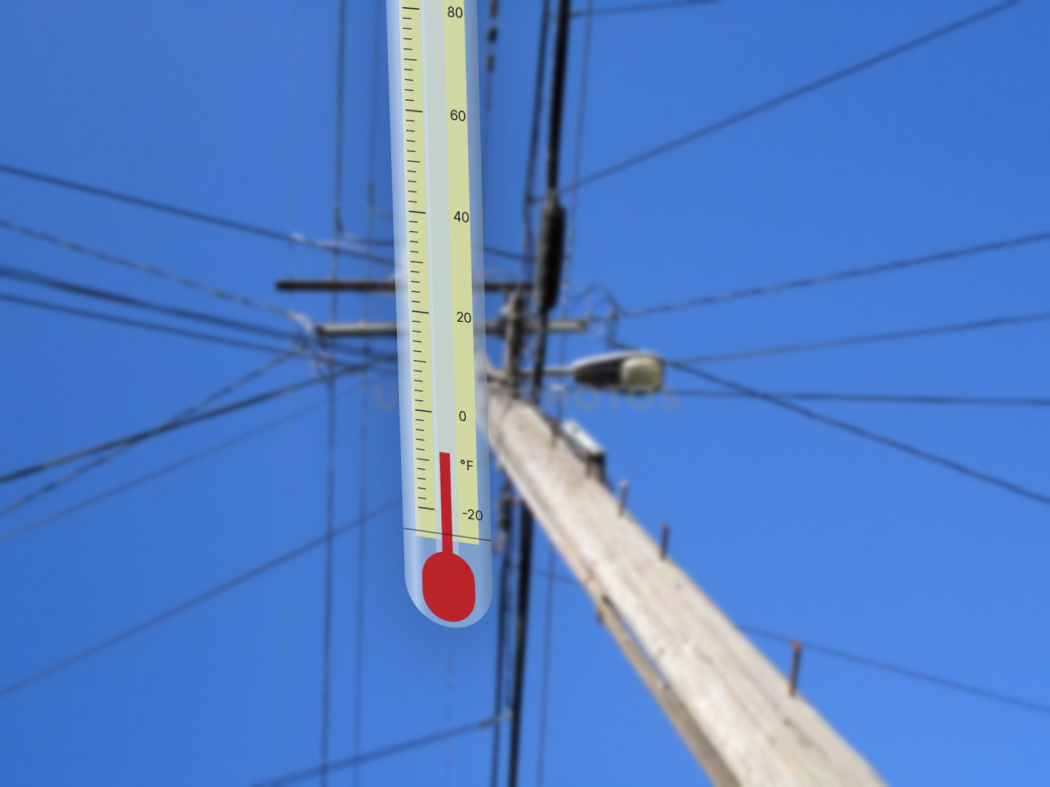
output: -8 °F
